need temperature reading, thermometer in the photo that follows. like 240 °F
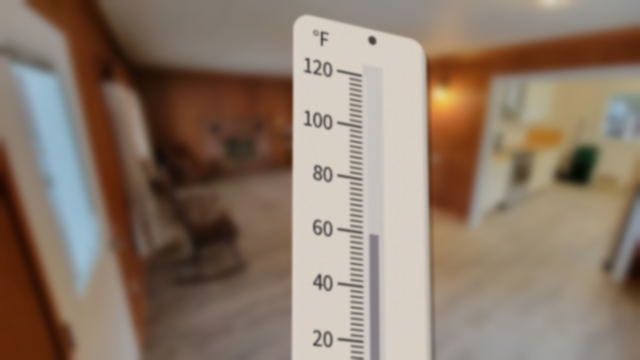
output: 60 °F
